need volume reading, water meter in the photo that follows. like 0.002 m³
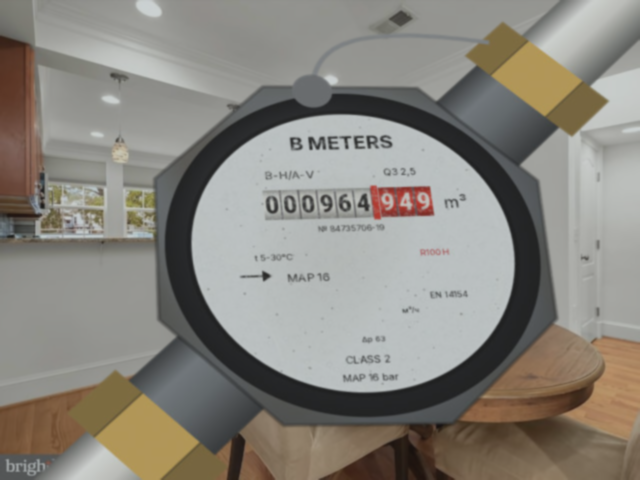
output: 964.949 m³
